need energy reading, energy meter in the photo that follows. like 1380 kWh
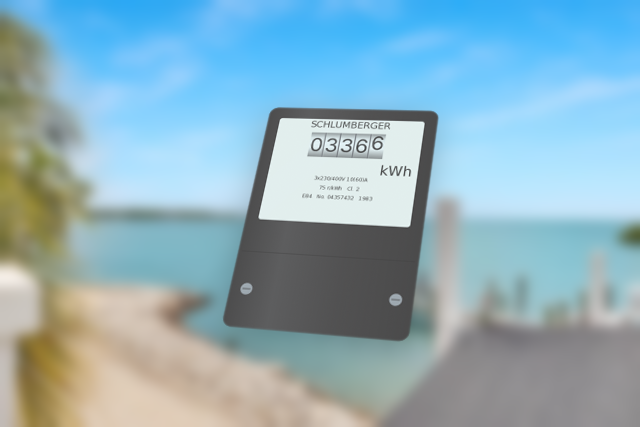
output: 3366 kWh
